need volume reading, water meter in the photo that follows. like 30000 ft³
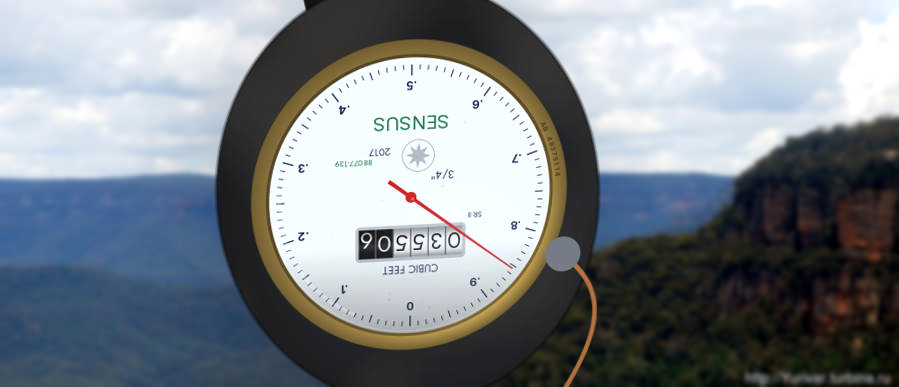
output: 35505.85 ft³
